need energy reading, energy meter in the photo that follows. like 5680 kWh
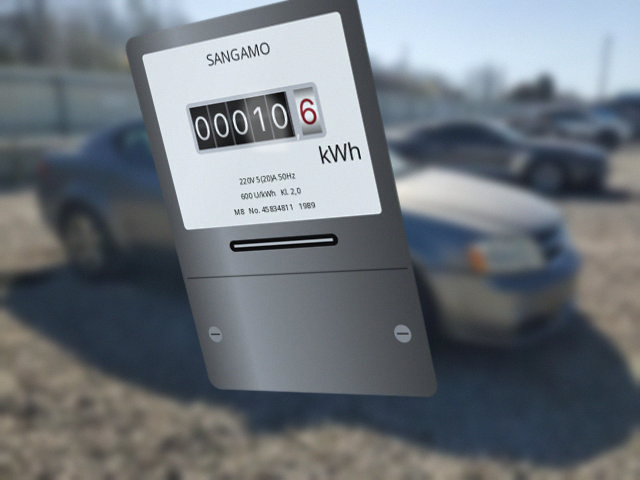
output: 10.6 kWh
